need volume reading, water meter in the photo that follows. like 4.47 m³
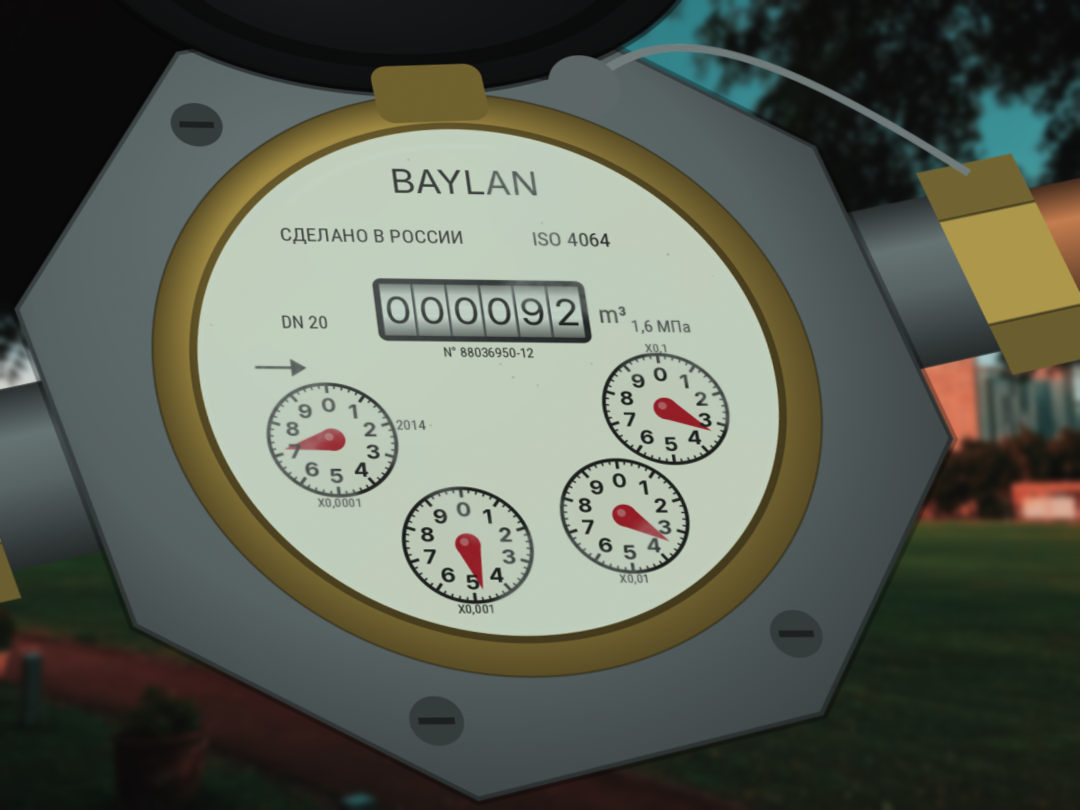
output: 92.3347 m³
